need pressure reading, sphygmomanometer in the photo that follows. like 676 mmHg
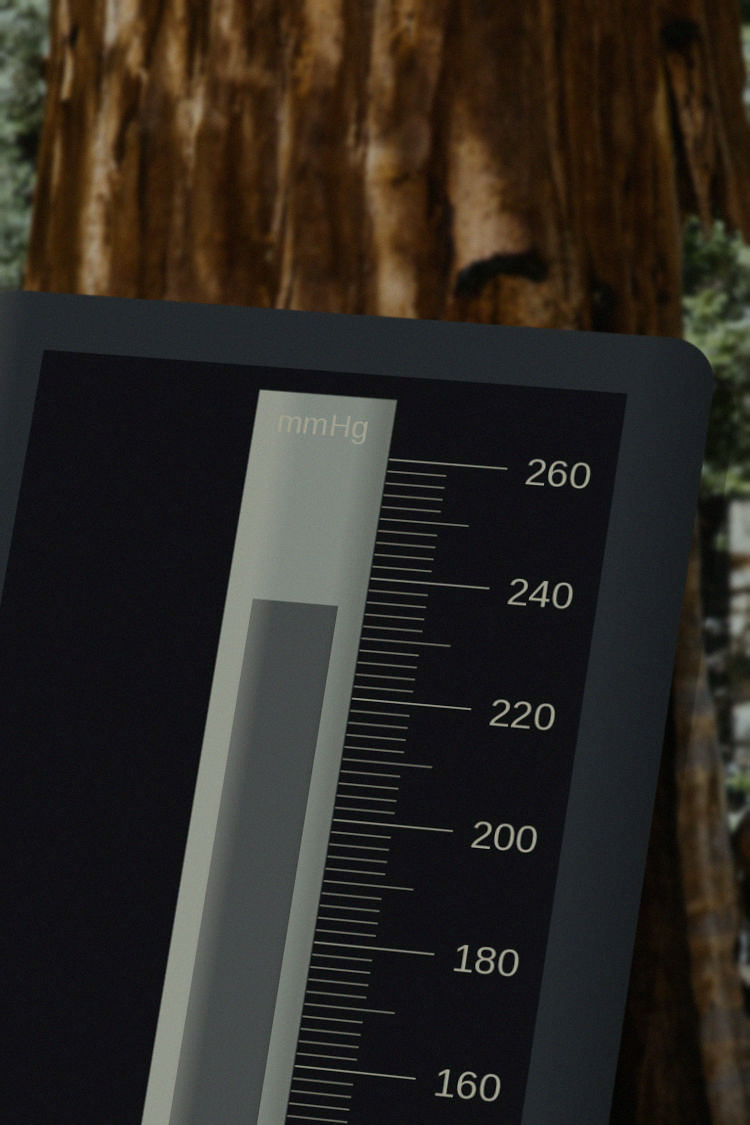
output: 235 mmHg
